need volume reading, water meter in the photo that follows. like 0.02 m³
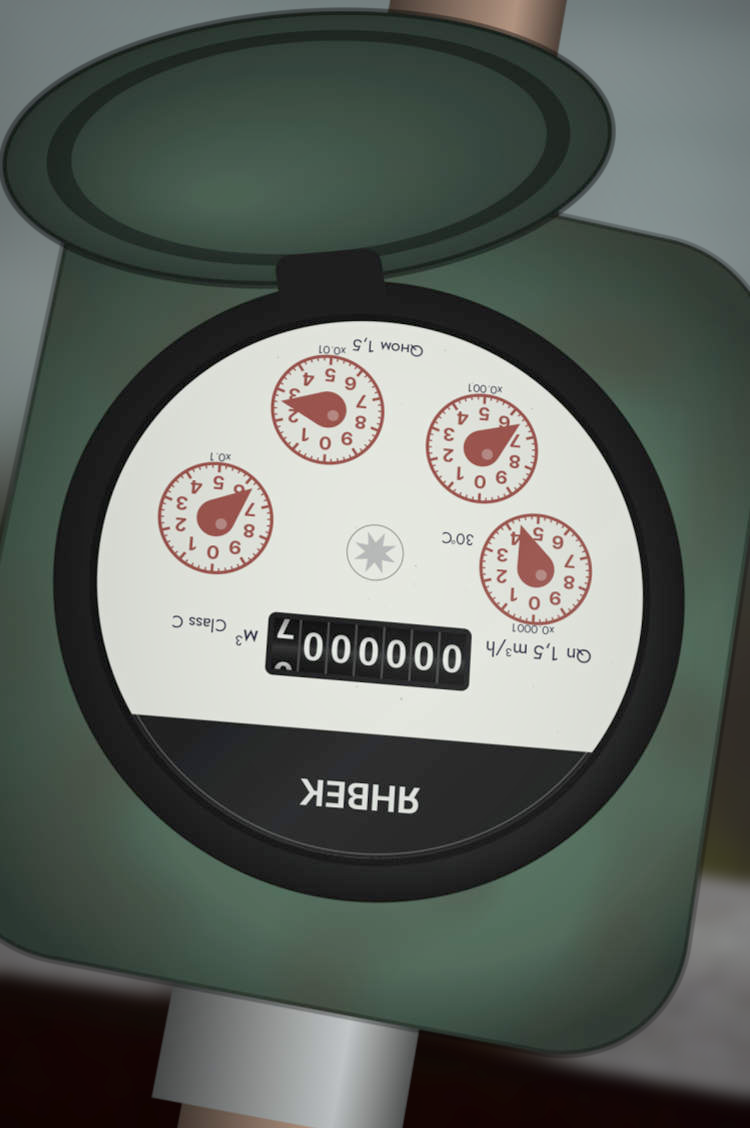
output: 6.6264 m³
